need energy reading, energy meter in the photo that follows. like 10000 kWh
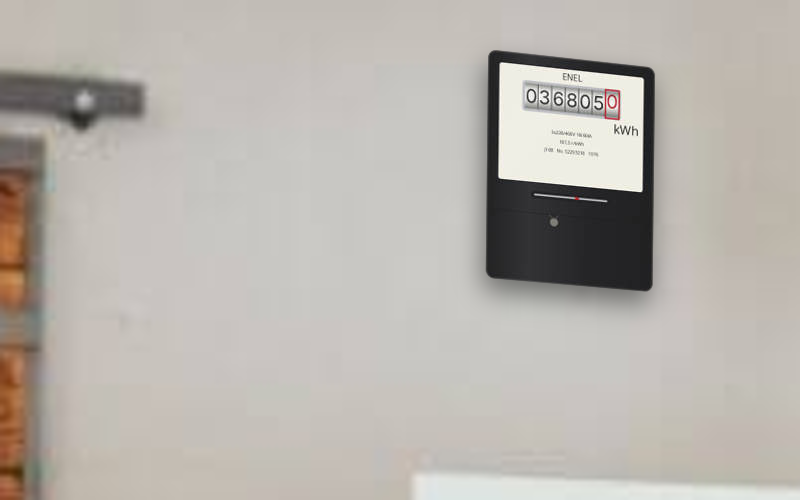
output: 36805.0 kWh
